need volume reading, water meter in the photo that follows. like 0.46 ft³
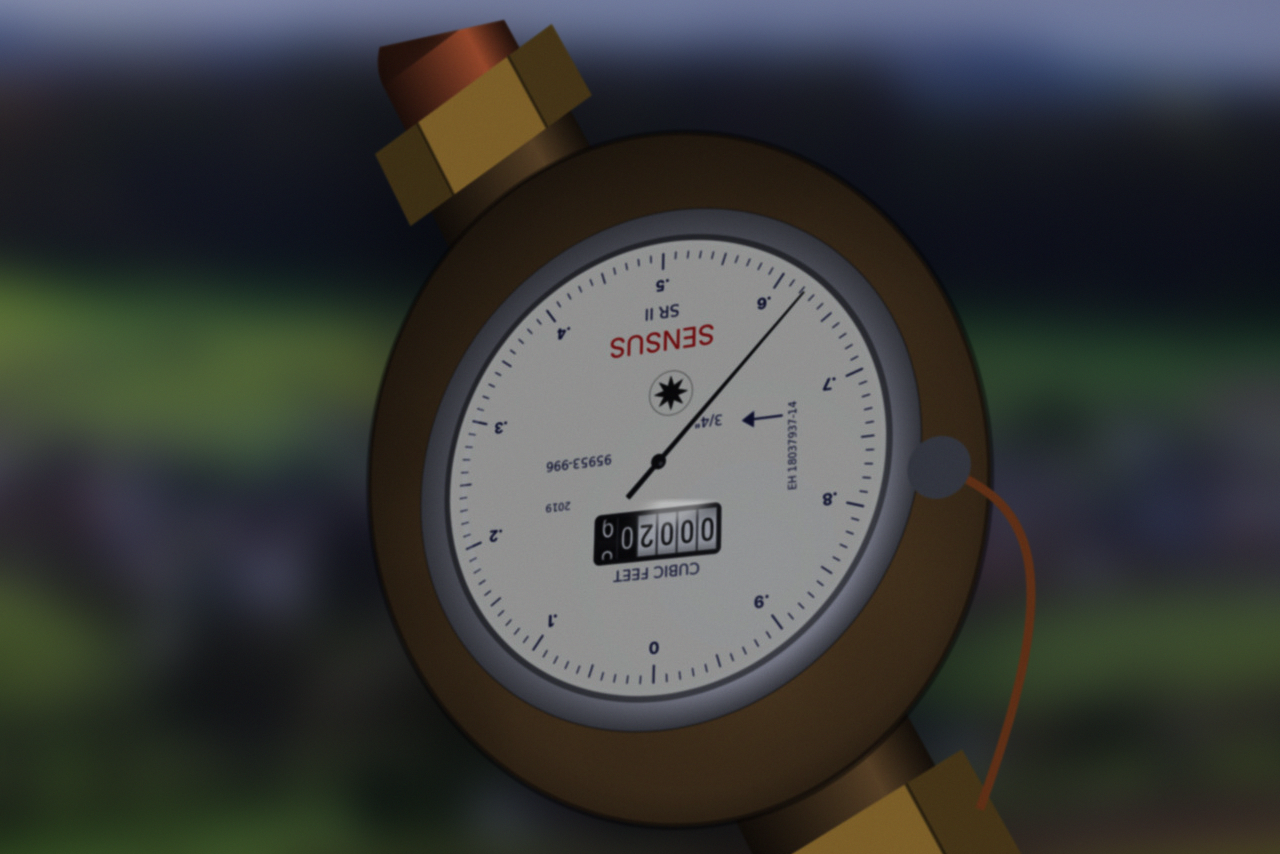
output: 208.62 ft³
